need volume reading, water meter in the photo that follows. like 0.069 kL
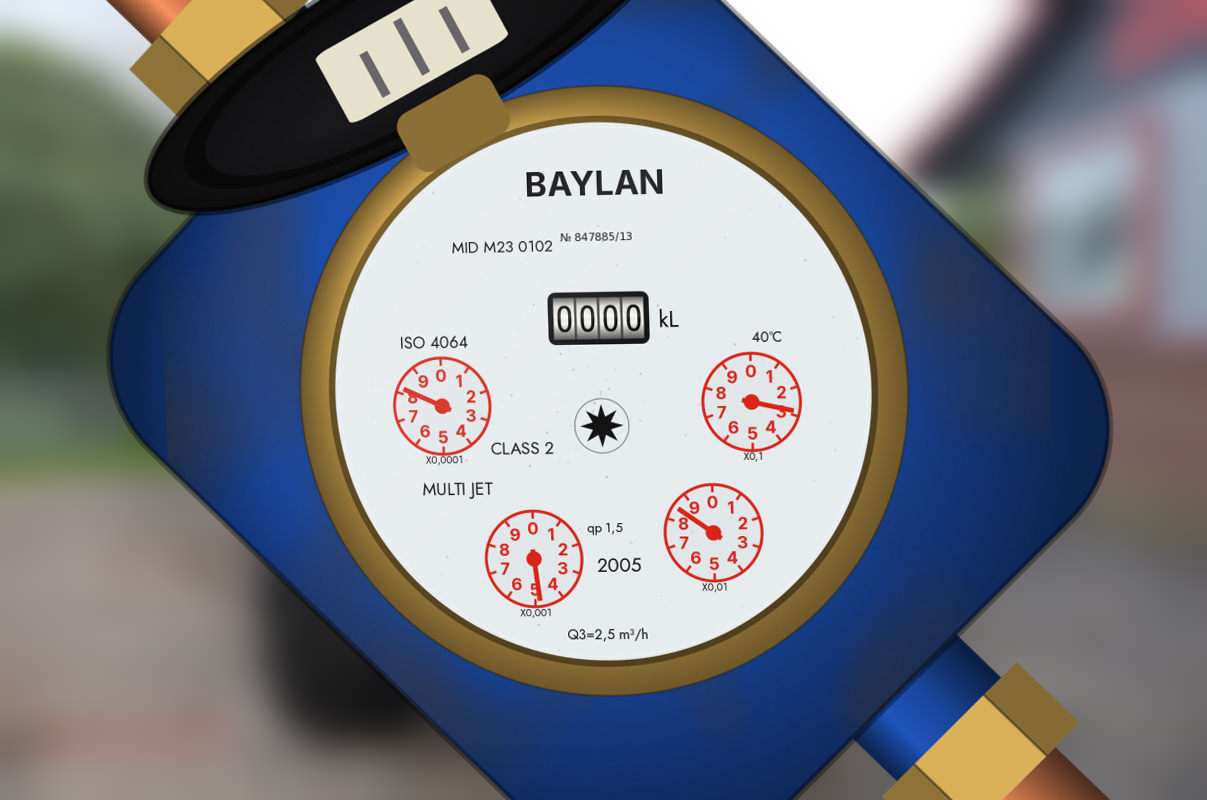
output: 0.2848 kL
